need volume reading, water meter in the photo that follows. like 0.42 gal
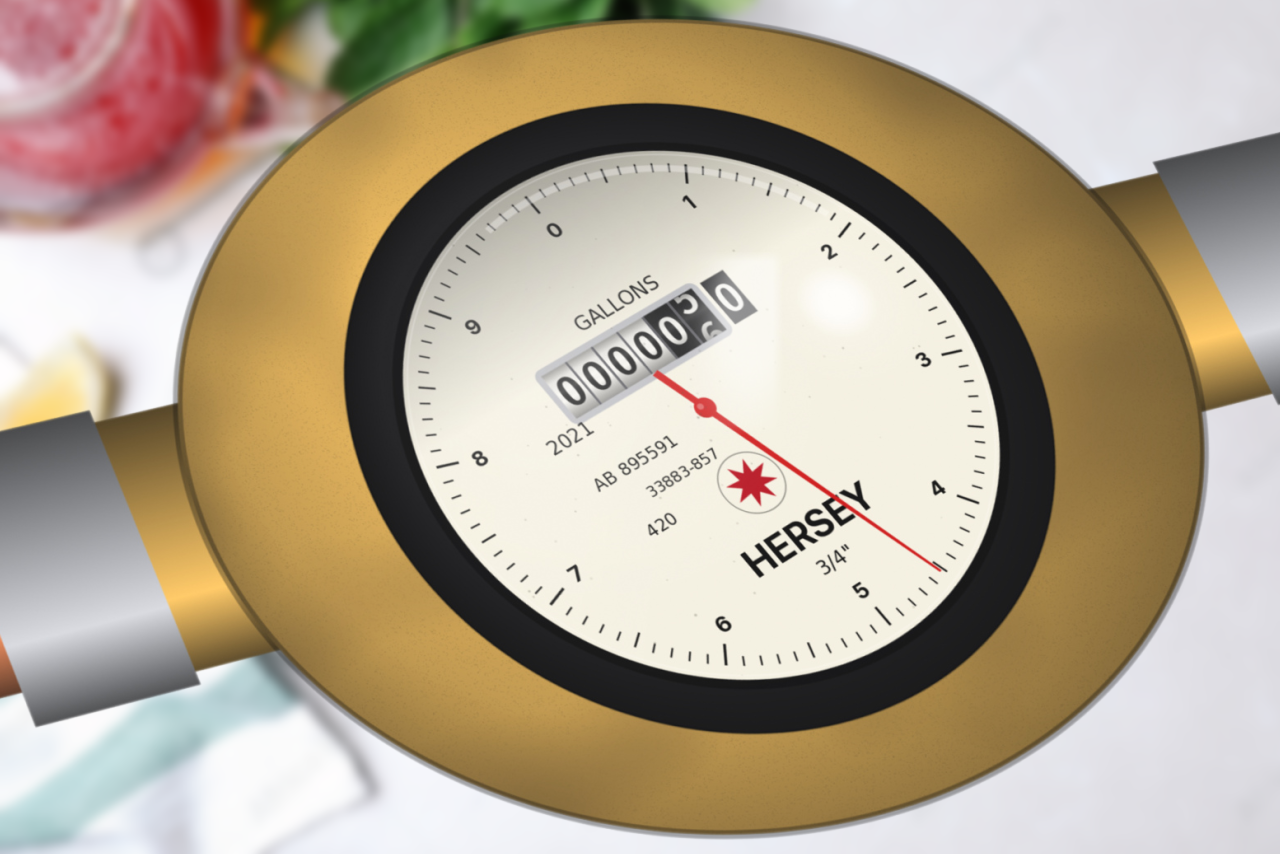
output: 54.5 gal
